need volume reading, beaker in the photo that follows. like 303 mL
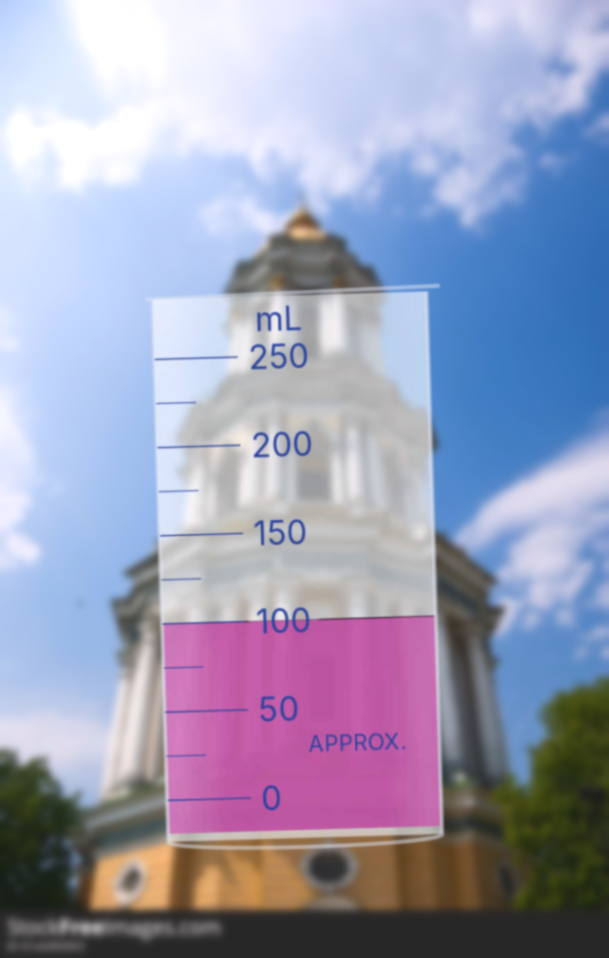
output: 100 mL
